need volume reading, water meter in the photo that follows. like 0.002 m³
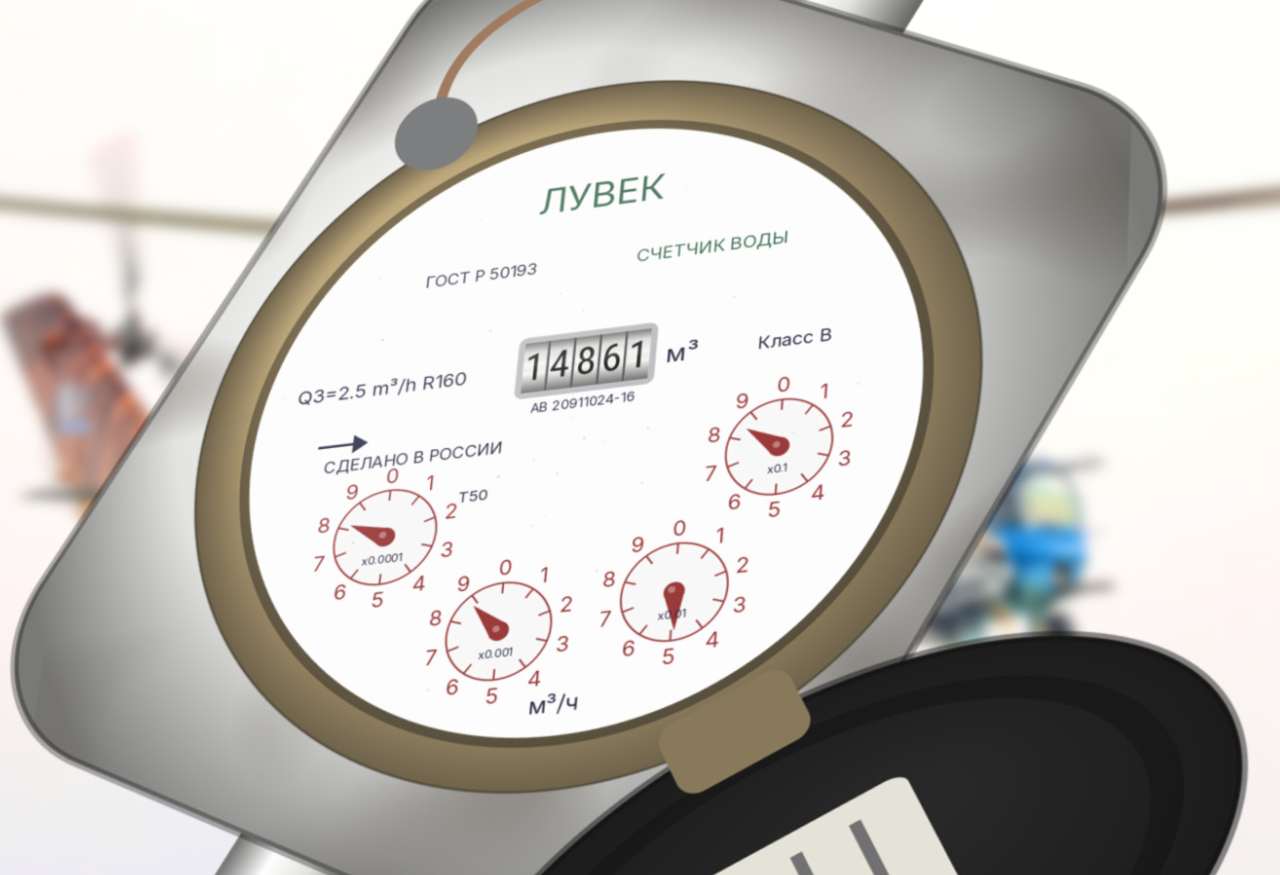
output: 14861.8488 m³
